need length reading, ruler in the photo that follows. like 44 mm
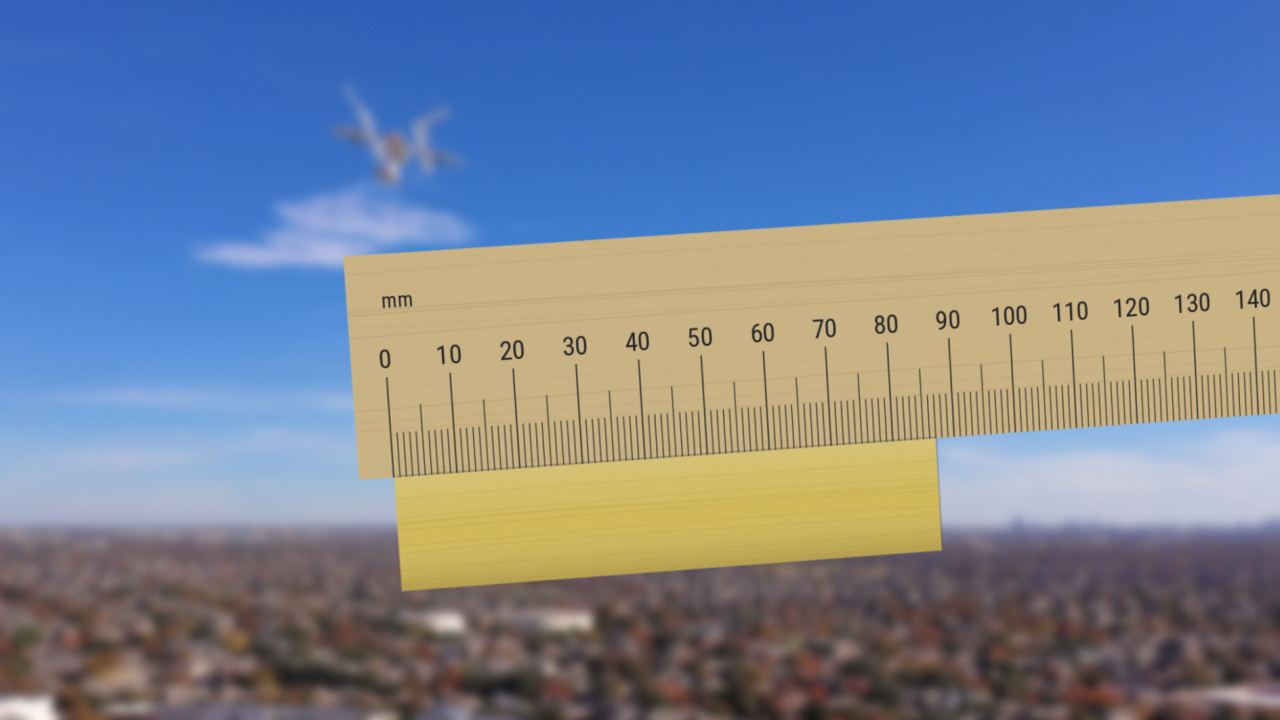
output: 87 mm
